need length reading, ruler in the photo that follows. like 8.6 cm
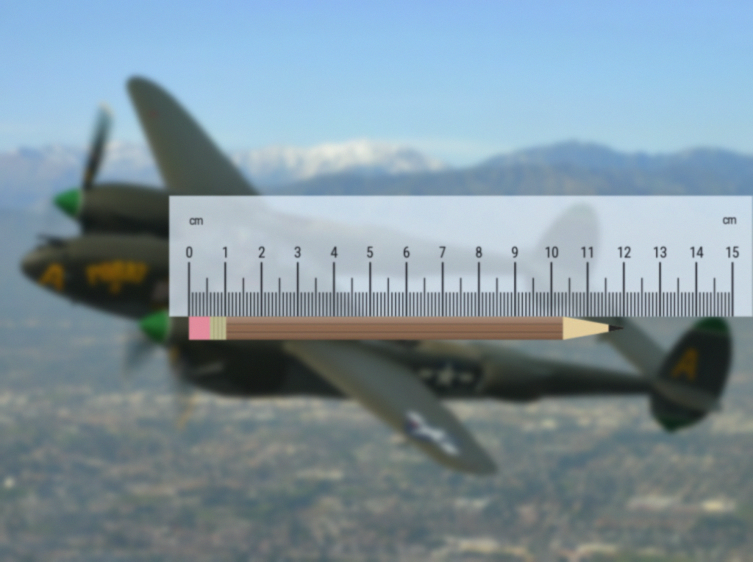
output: 12 cm
